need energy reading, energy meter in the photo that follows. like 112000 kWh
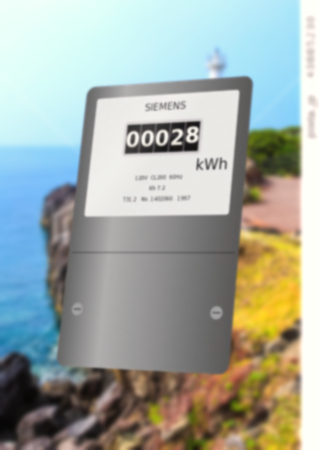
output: 28 kWh
